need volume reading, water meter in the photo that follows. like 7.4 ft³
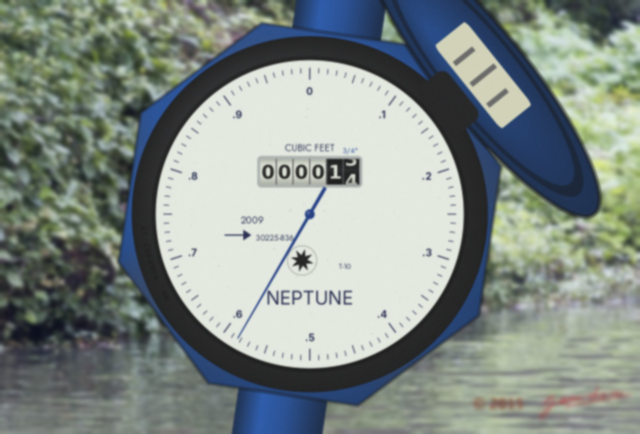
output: 13.58 ft³
